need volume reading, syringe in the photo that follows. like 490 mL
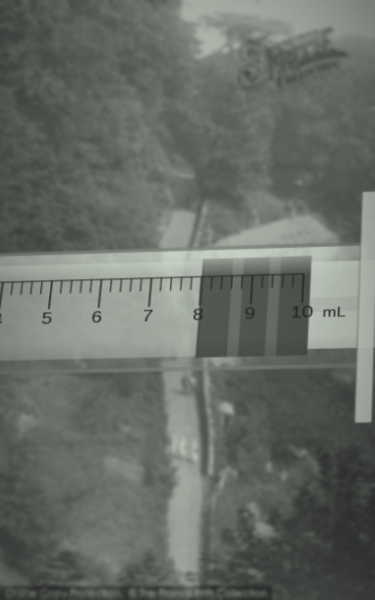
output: 8 mL
